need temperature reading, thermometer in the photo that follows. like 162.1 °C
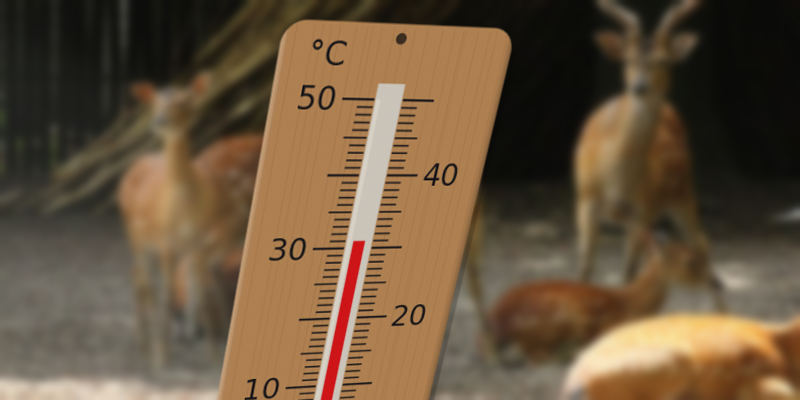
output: 31 °C
